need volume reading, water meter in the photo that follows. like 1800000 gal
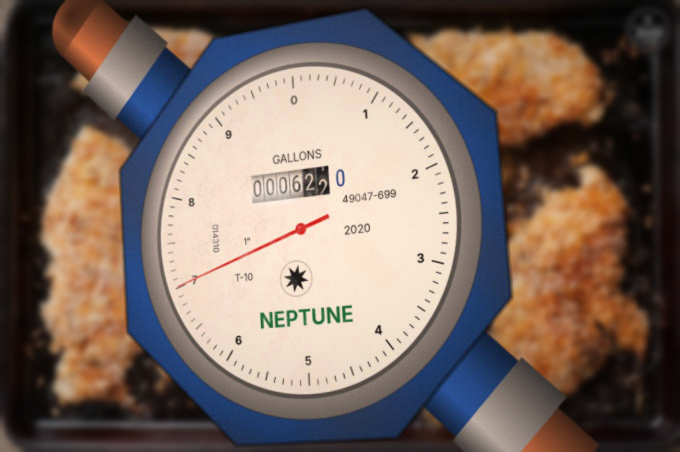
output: 6217.0 gal
